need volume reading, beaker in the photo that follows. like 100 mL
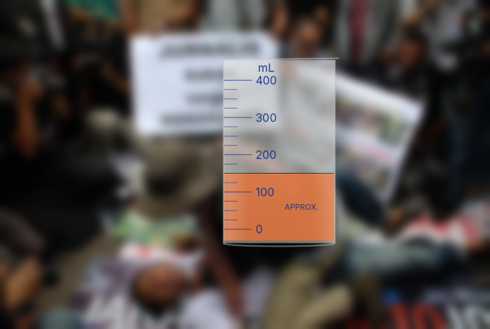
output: 150 mL
